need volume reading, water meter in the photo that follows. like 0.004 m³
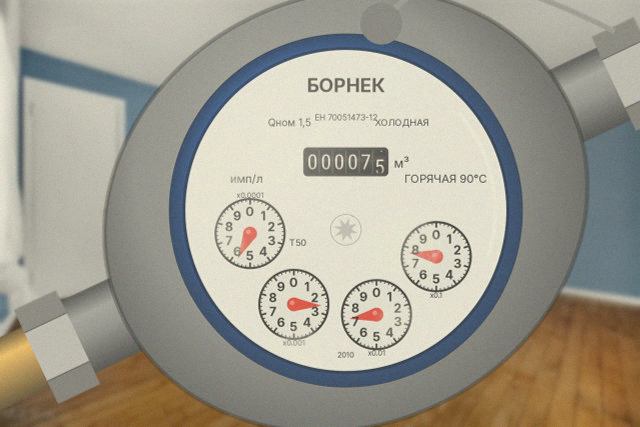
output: 74.7725 m³
